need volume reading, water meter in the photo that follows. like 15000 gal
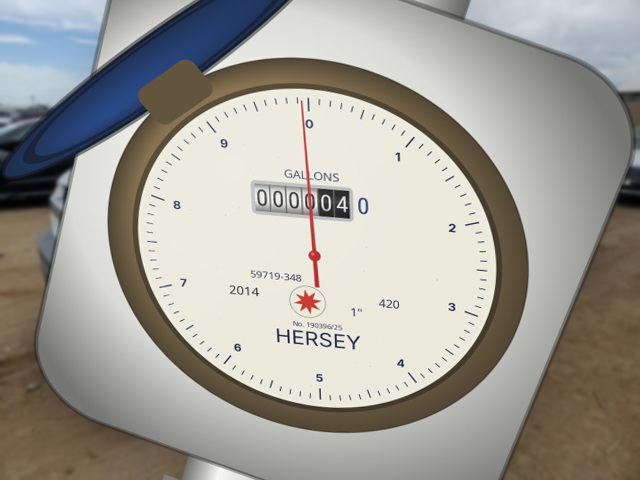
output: 39.9 gal
